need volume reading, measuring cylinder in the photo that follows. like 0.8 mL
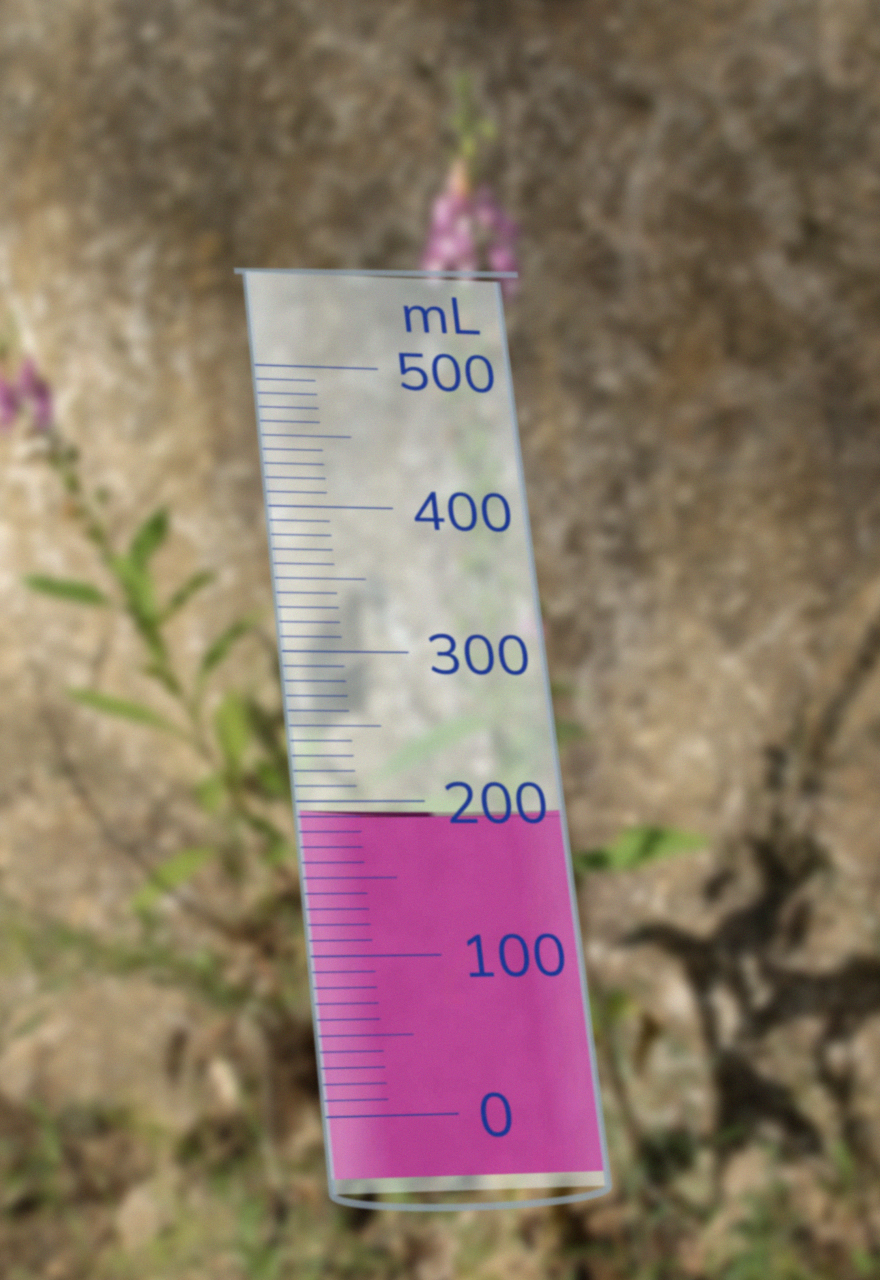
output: 190 mL
